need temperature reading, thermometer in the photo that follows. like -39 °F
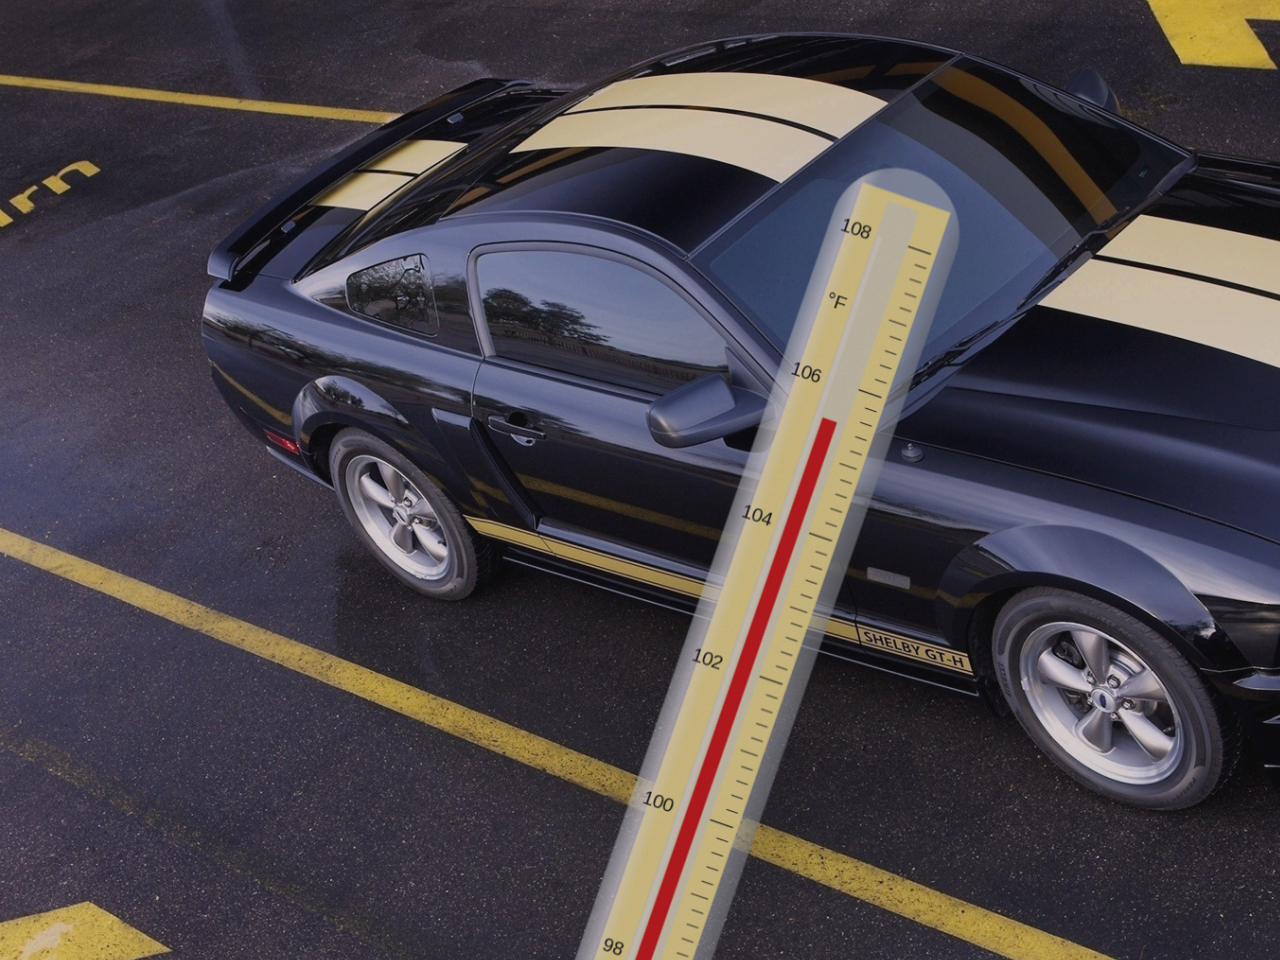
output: 105.5 °F
